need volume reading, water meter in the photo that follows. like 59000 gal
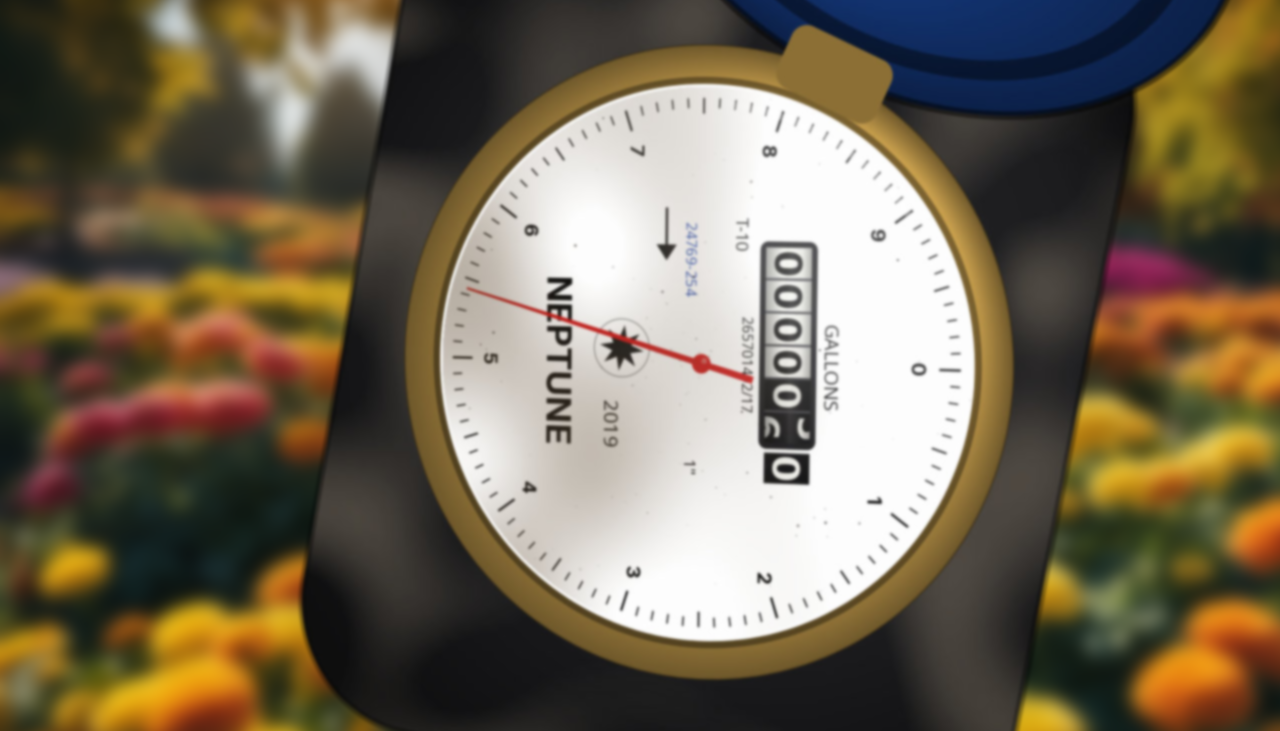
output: 55.4 gal
